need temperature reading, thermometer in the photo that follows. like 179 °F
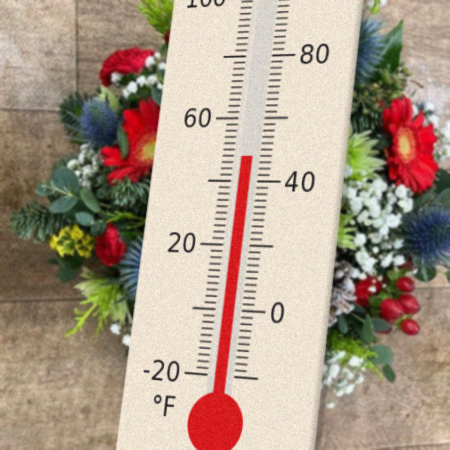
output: 48 °F
